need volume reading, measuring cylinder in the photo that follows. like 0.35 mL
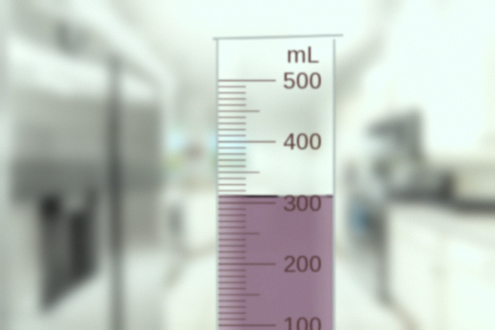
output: 310 mL
